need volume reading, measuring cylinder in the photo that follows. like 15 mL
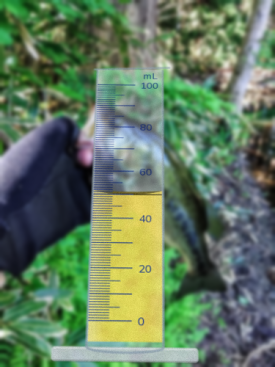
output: 50 mL
